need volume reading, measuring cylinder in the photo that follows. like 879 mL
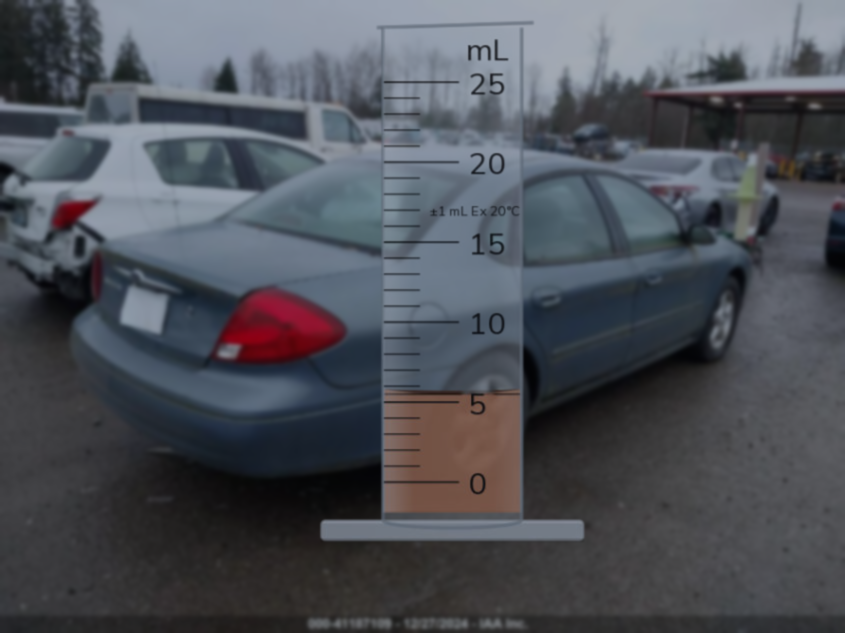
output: 5.5 mL
